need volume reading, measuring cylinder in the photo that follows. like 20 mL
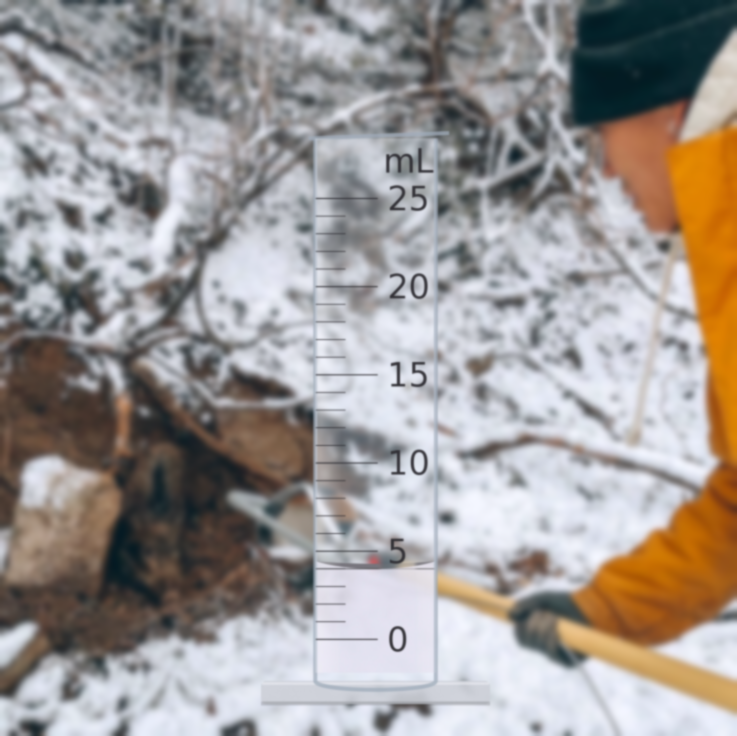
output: 4 mL
